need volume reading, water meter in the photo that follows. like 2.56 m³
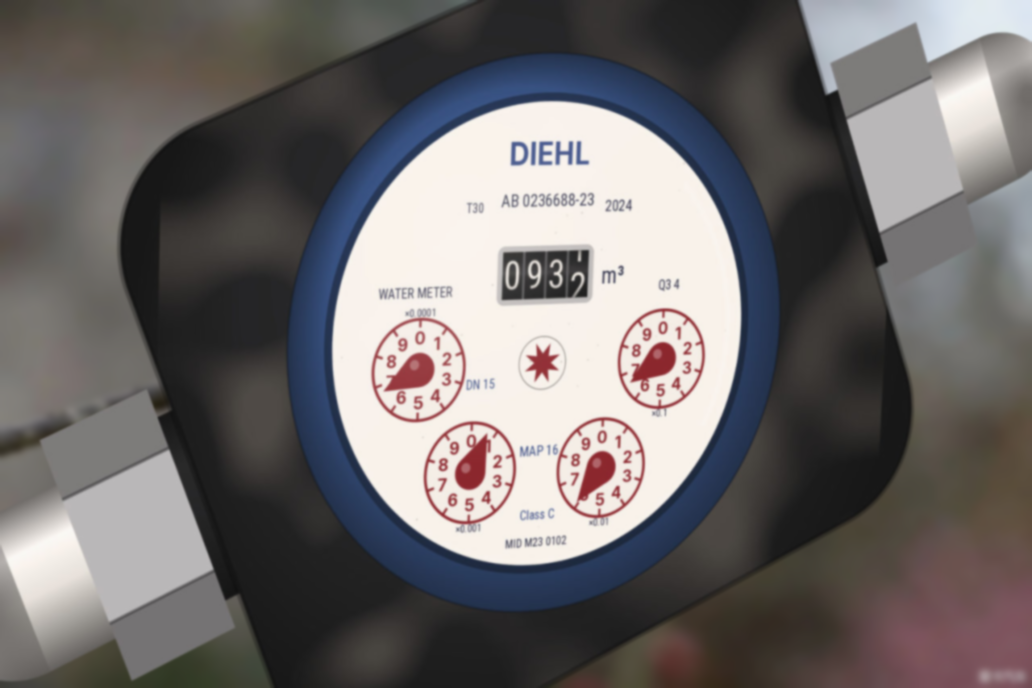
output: 931.6606 m³
